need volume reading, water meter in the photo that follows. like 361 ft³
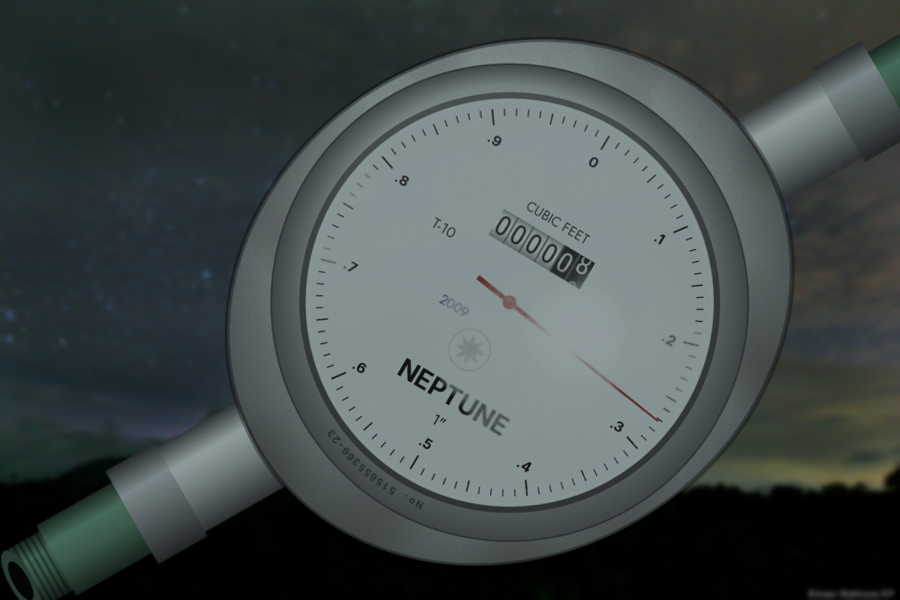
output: 8.27 ft³
